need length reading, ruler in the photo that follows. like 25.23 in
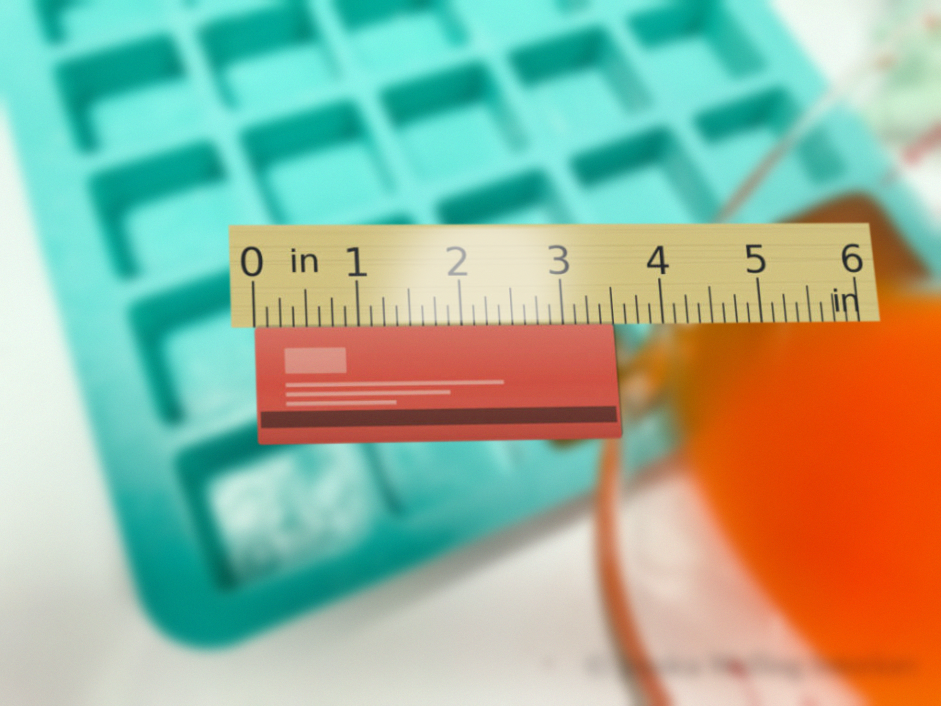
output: 3.5 in
